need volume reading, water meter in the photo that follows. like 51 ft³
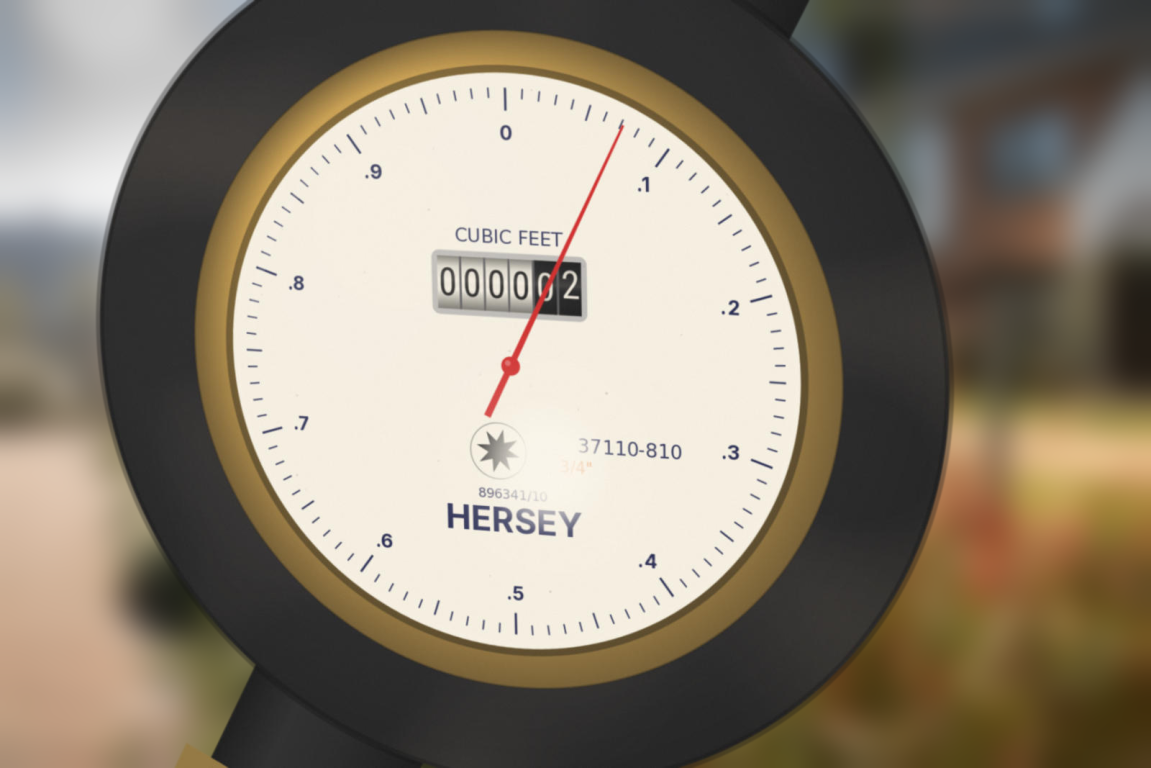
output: 2.07 ft³
